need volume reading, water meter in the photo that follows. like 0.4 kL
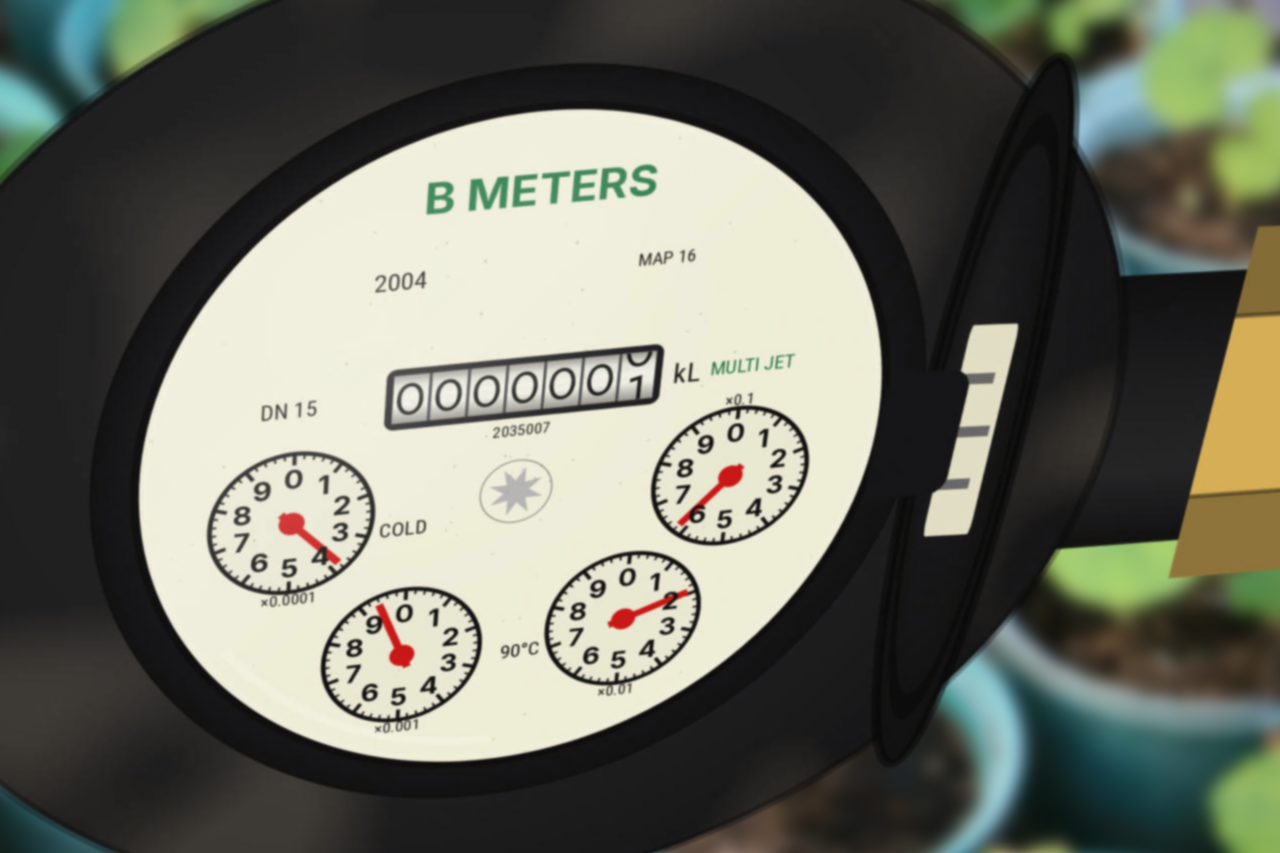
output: 0.6193 kL
